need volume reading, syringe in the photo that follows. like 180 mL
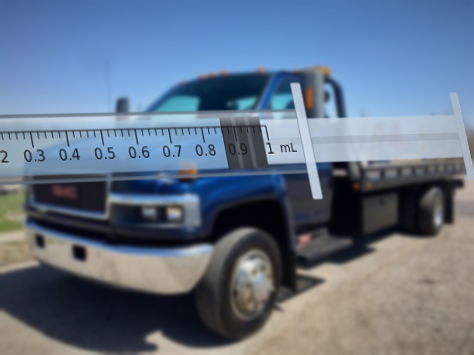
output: 0.86 mL
